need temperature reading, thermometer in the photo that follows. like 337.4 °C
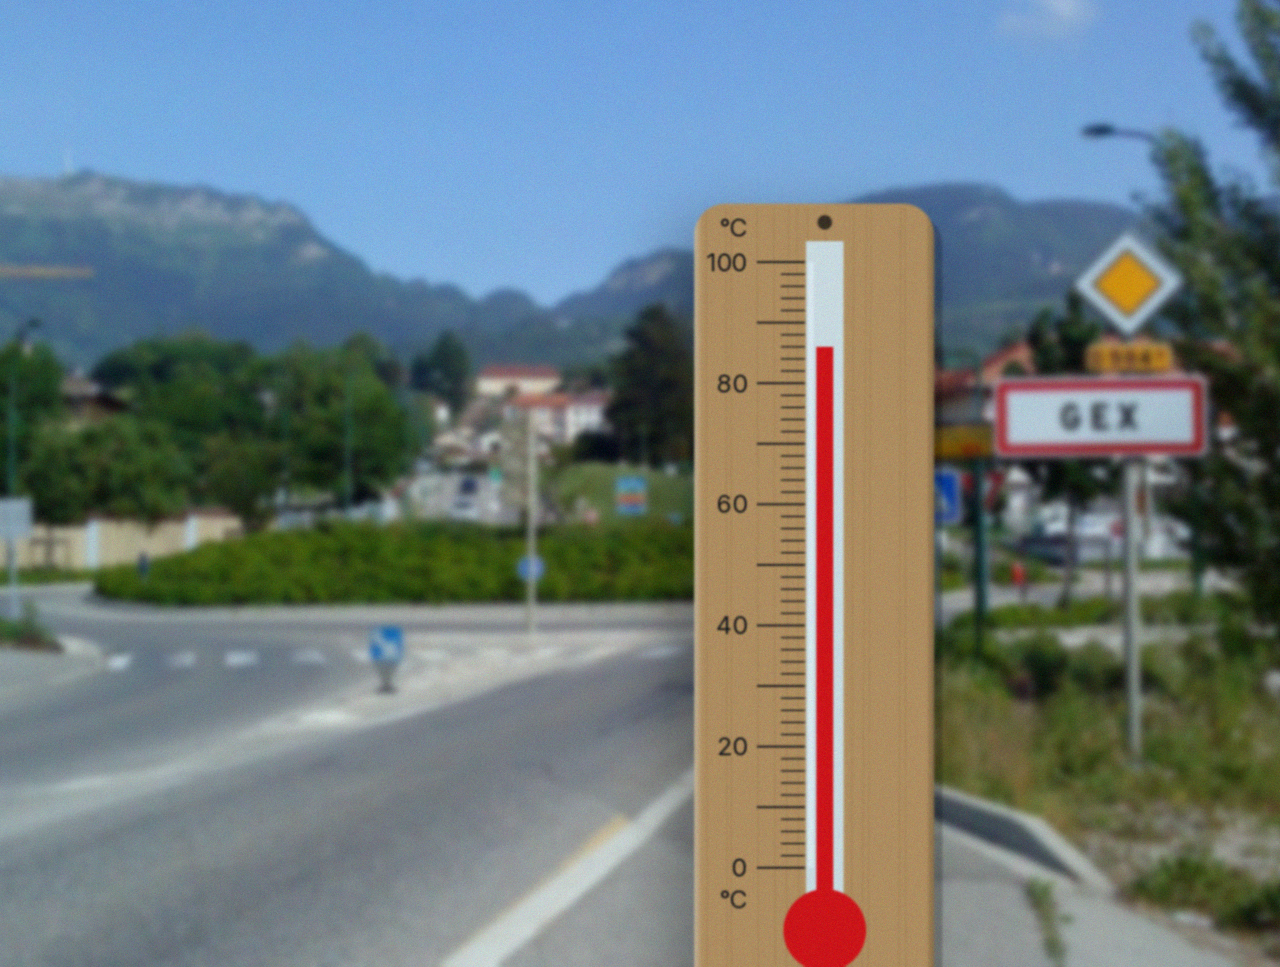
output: 86 °C
